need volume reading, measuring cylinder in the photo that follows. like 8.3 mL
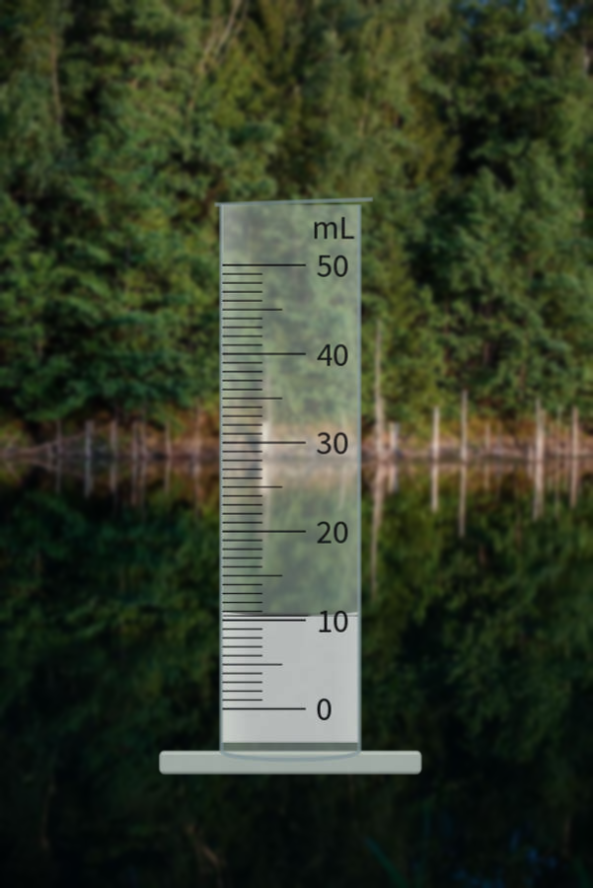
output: 10.5 mL
